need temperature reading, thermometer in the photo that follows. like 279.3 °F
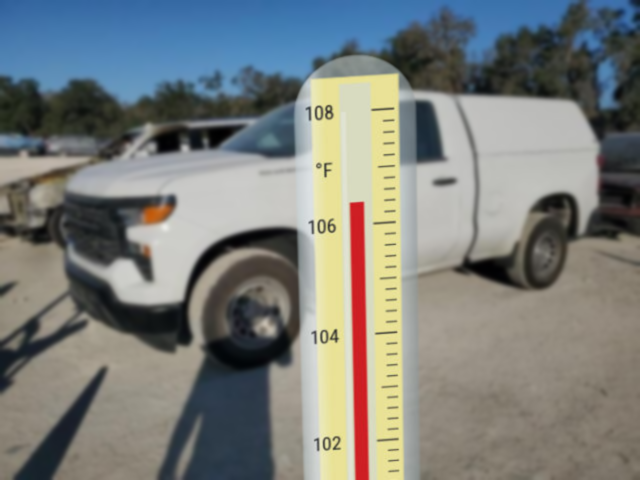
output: 106.4 °F
